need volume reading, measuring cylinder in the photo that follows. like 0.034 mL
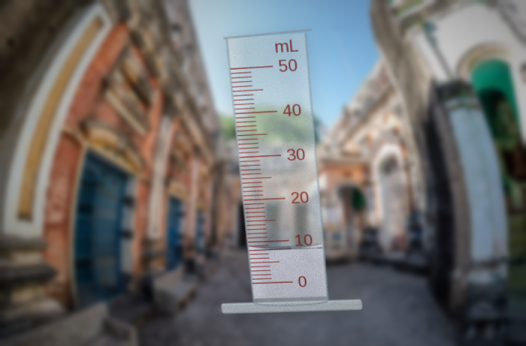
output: 8 mL
